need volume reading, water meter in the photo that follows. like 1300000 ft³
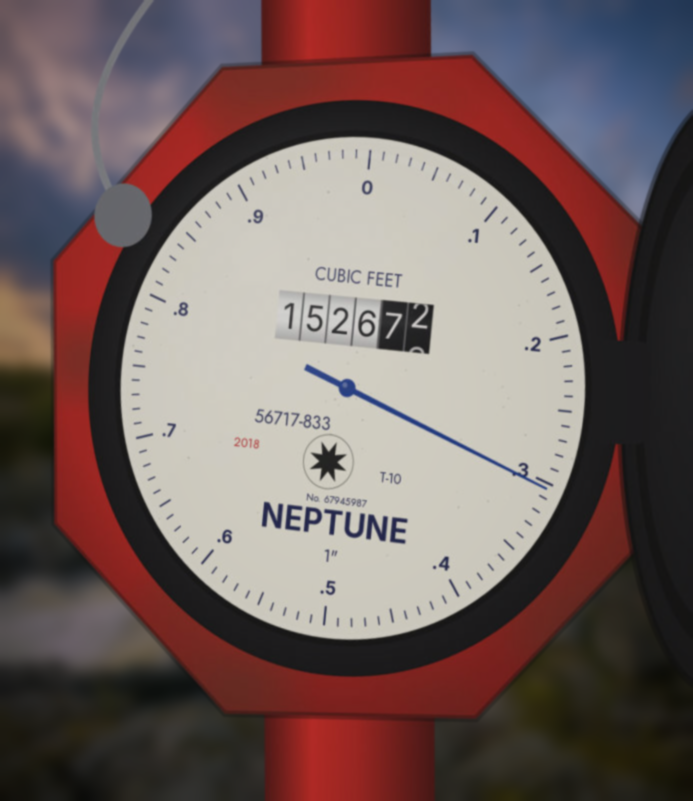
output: 152672.30 ft³
